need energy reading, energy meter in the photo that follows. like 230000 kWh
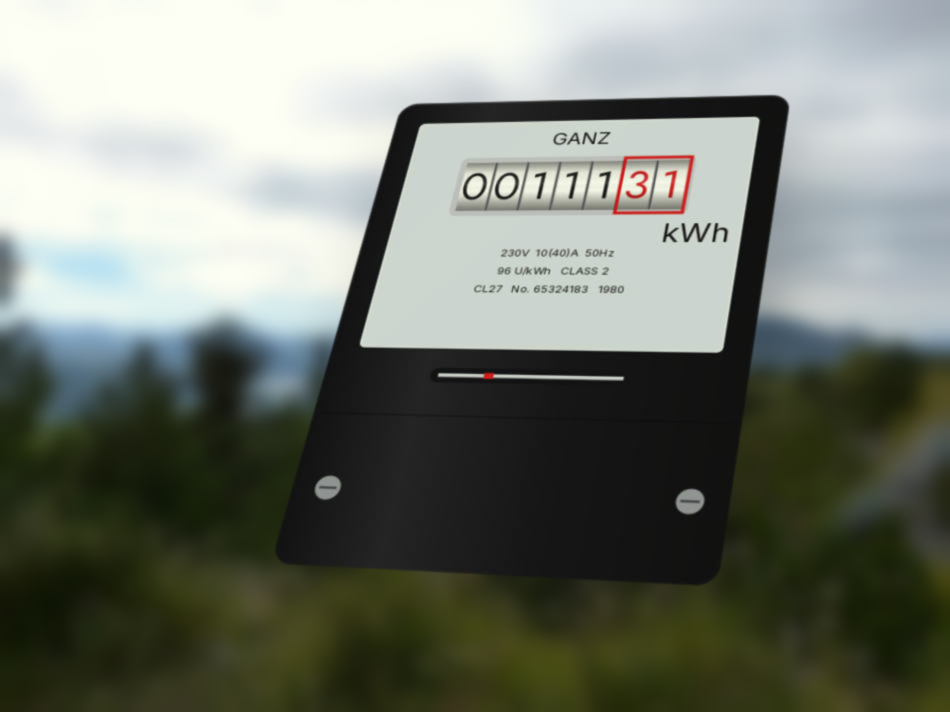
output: 111.31 kWh
